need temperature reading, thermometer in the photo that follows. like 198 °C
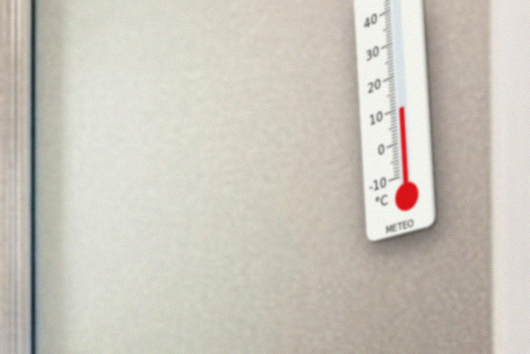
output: 10 °C
